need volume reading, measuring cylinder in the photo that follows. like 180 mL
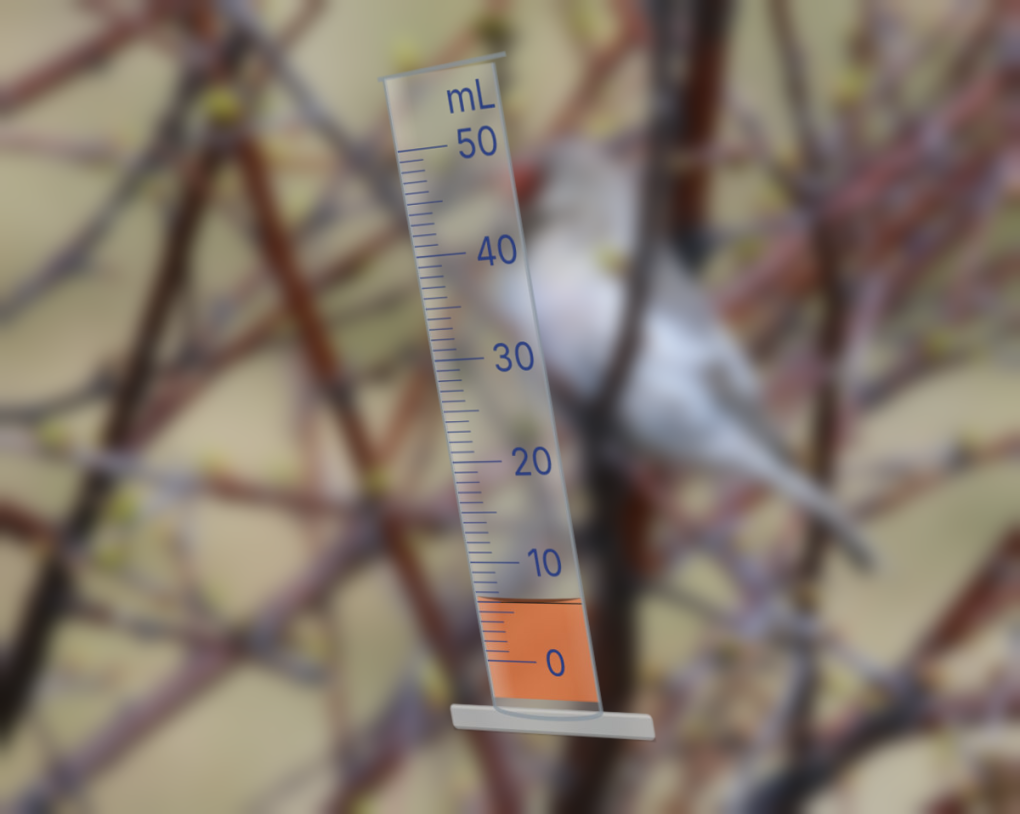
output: 6 mL
